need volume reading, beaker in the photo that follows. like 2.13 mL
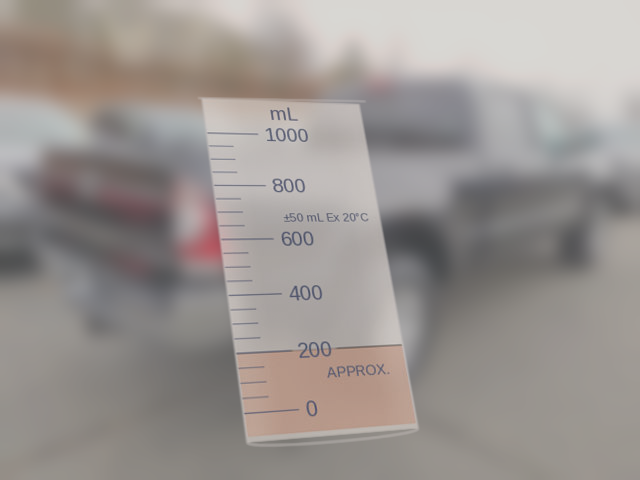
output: 200 mL
